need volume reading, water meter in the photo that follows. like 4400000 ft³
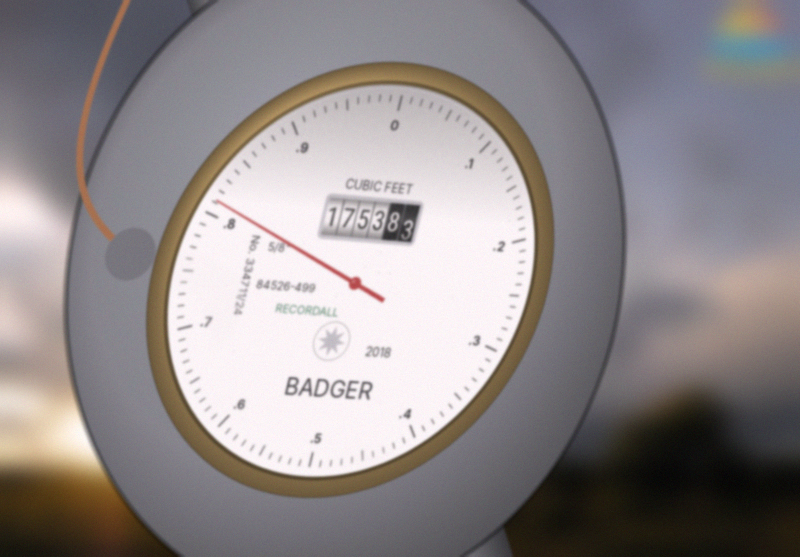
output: 175382.81 ft³
